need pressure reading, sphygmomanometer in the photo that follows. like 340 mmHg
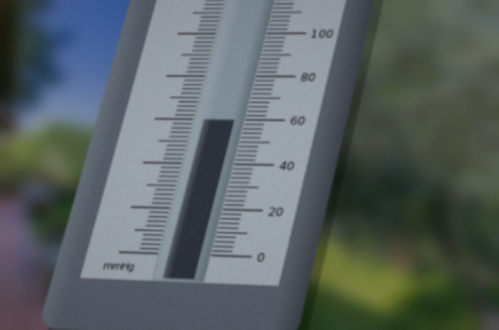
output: 60 mmHg
